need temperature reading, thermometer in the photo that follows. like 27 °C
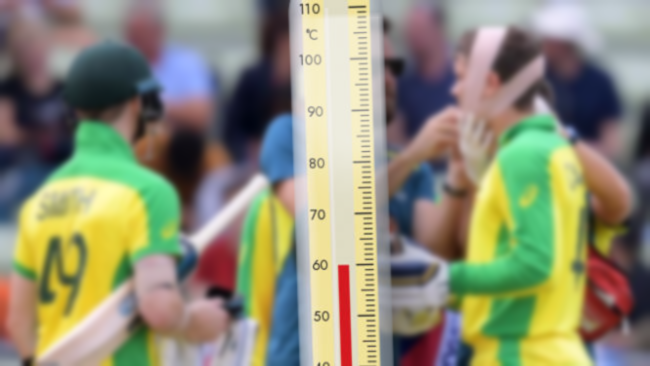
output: 60 °C
